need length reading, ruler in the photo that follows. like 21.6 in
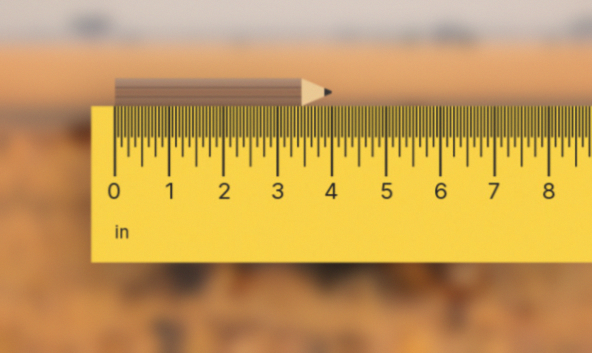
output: 4 in
